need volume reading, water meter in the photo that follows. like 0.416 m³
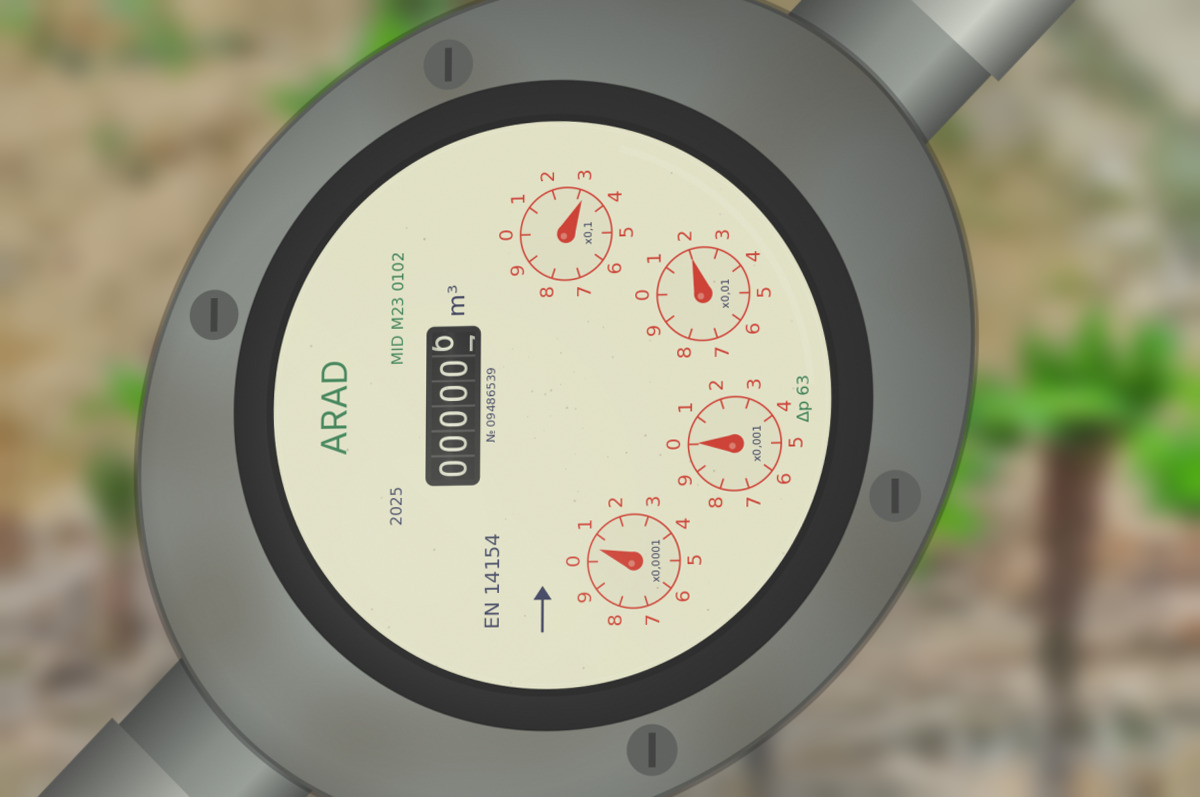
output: 6.3200 m³
